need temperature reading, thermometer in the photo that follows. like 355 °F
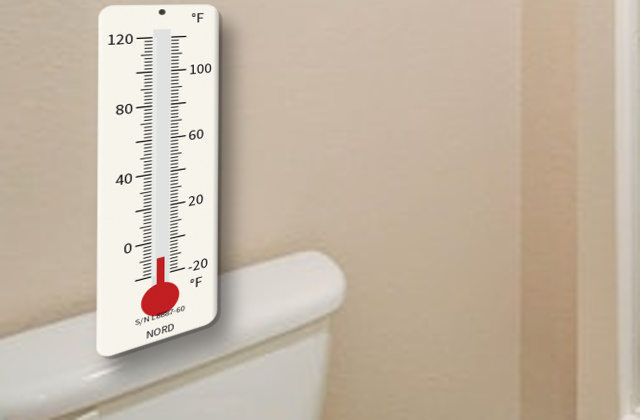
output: -10 °F
